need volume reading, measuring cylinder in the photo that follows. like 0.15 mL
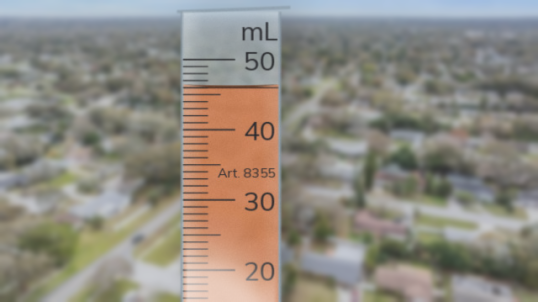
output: 46 mL
